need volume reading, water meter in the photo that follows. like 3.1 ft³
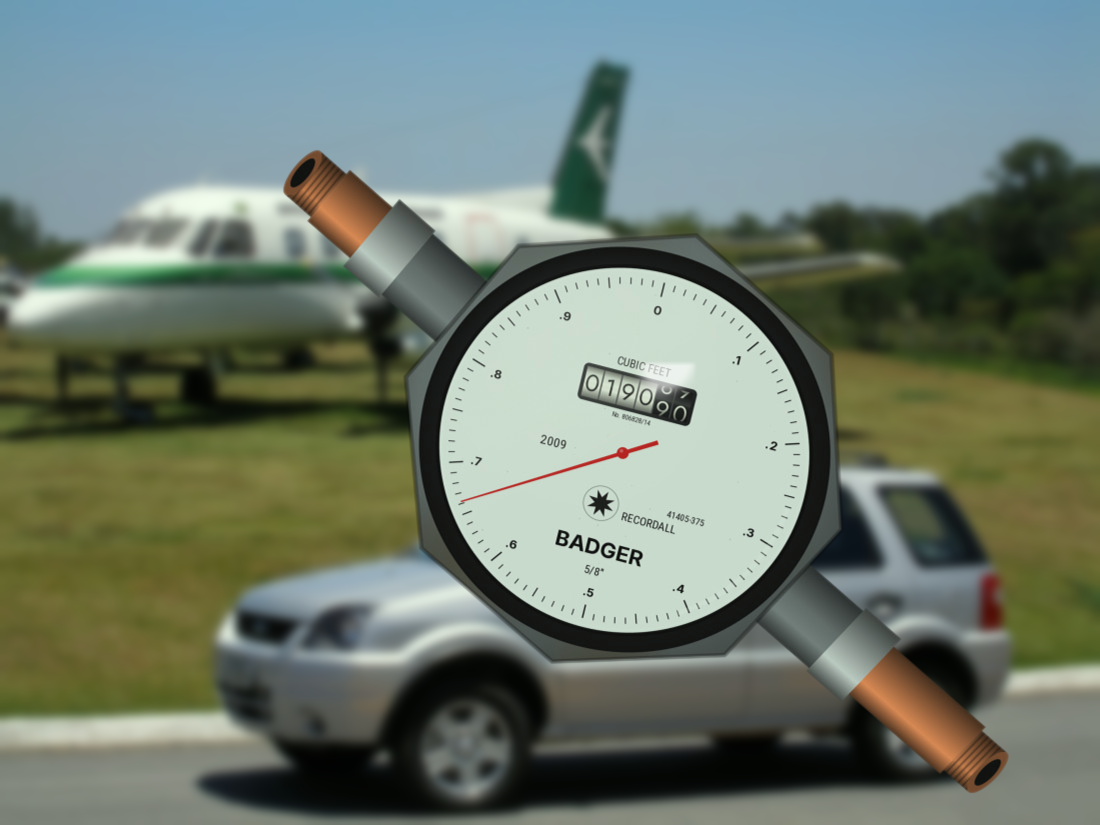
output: 19089.66 ft³
